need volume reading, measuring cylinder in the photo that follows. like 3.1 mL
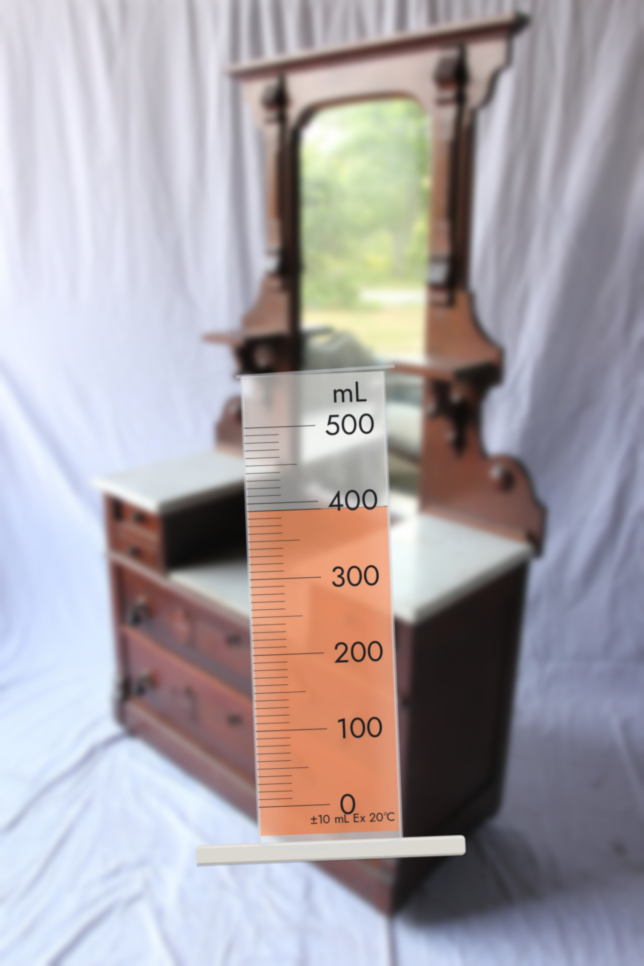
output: 390 mL
